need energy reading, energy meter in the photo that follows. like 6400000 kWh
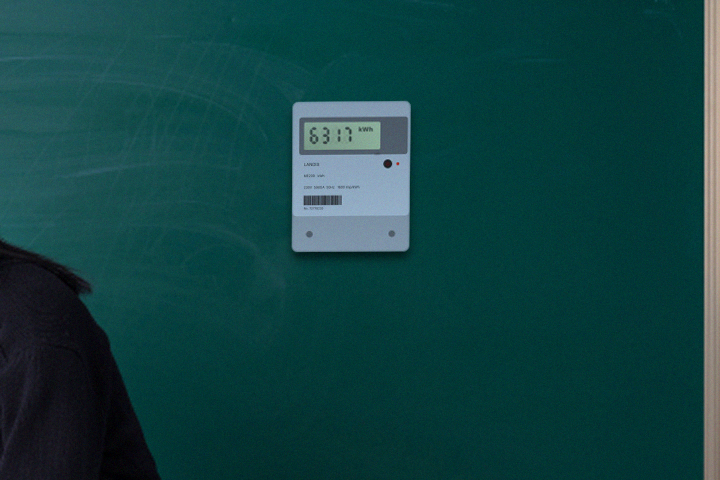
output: 6317 kWh
